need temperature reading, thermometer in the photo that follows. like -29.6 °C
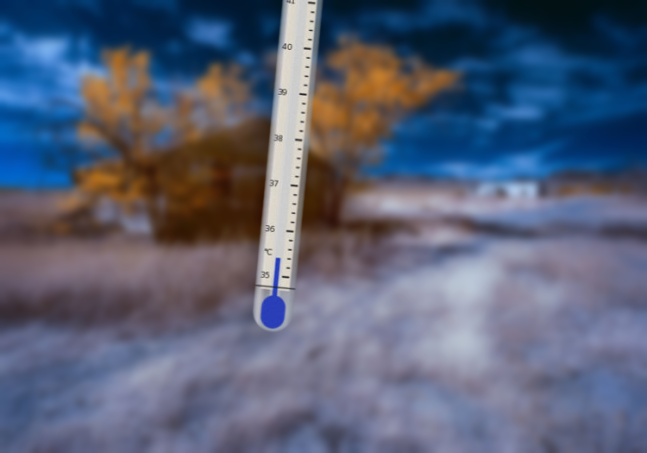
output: 35.4 °C
